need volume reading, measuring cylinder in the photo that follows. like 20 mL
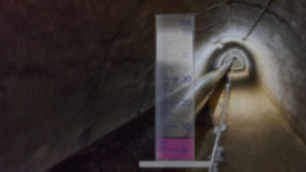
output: 5 mL
